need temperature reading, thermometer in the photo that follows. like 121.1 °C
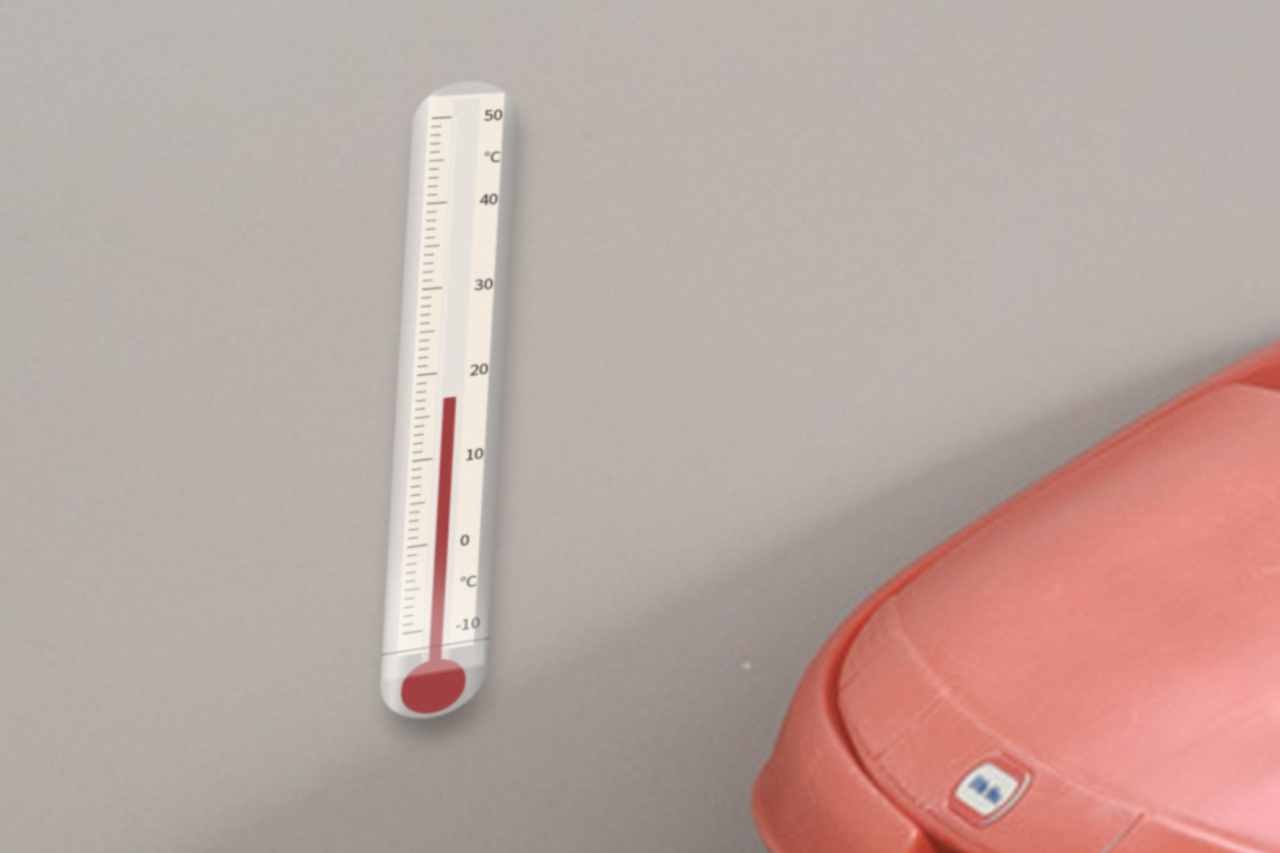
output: 17 °C
